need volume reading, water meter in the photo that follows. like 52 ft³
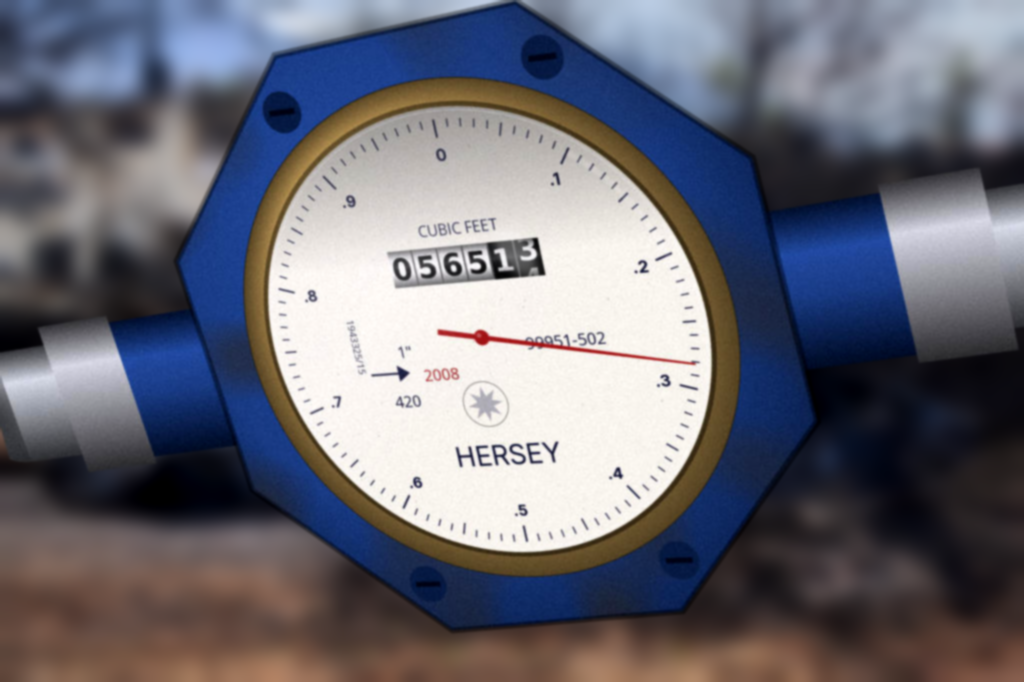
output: 56513.28 ft³
